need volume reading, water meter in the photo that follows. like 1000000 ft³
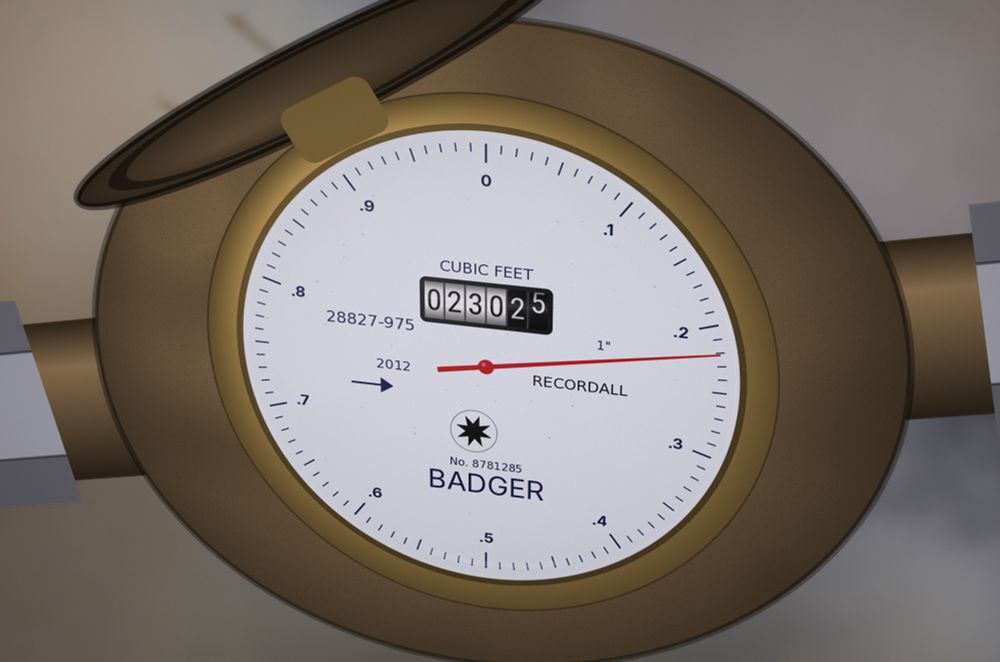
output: 23025.22 ft³
